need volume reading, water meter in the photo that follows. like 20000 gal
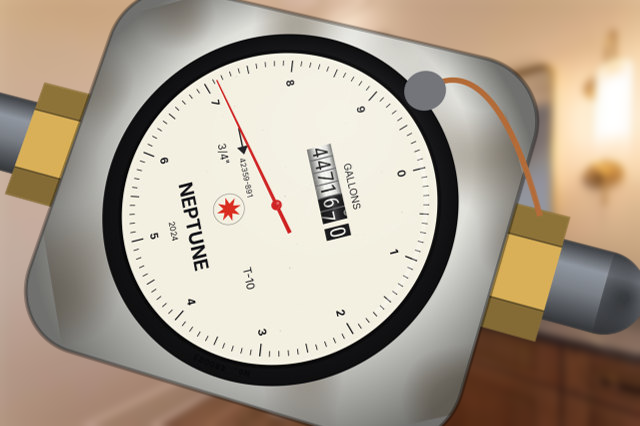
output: 4471667.1 gal
